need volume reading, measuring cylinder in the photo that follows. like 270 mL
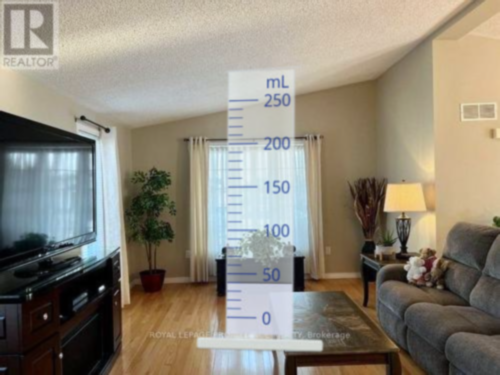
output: 40 mL
